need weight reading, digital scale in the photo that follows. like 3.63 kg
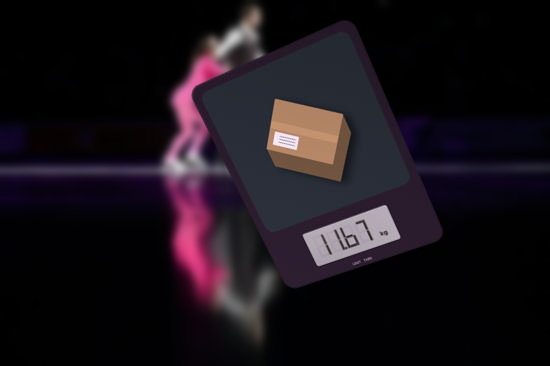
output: 11.67 kg
